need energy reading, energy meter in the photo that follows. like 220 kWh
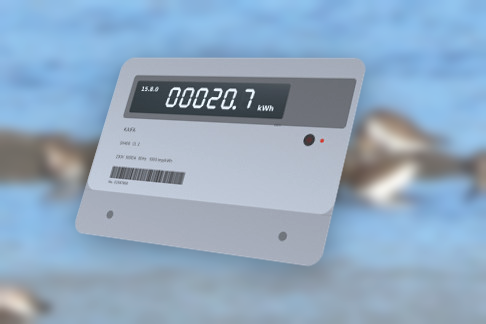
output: 20.7 kWh
